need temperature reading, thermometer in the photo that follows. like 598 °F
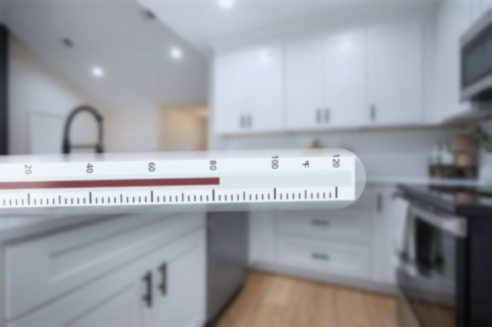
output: 82 °F
